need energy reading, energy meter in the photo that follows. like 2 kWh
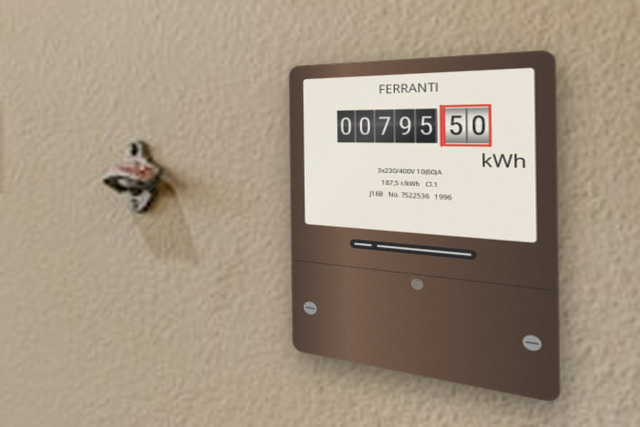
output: 795.50 kWh
